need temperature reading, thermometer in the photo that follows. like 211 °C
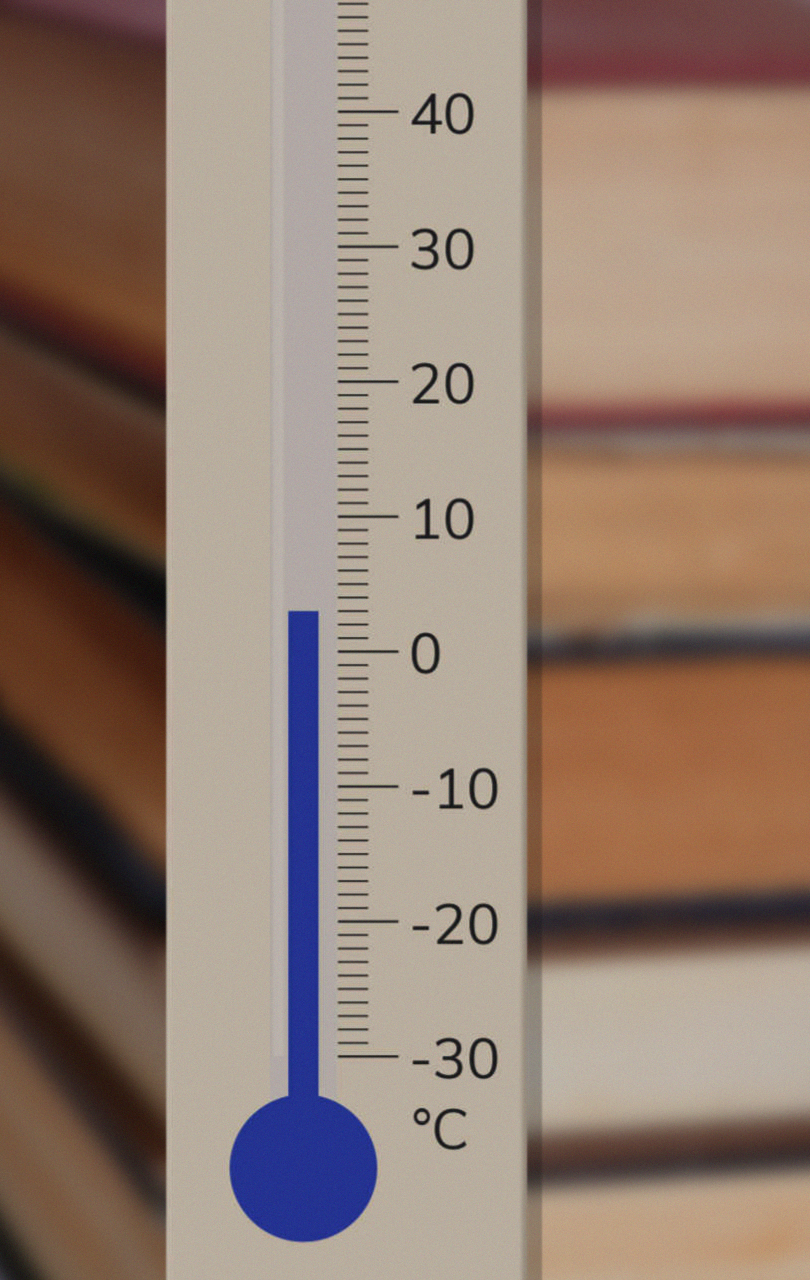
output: 3 °C
